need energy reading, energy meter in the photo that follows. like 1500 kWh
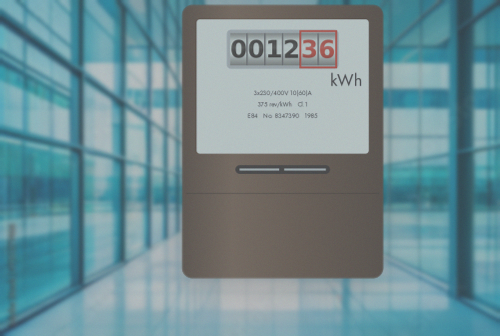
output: 12.36 kWh
